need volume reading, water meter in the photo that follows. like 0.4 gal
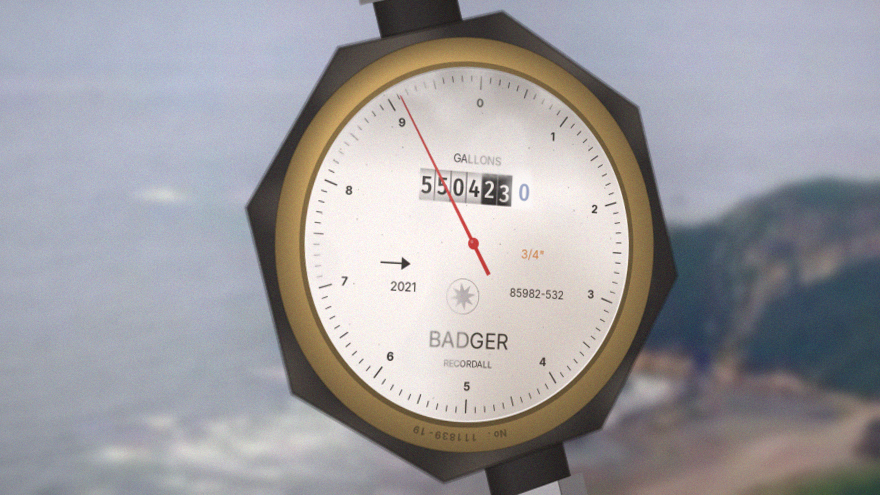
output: 5504229.1 gal
